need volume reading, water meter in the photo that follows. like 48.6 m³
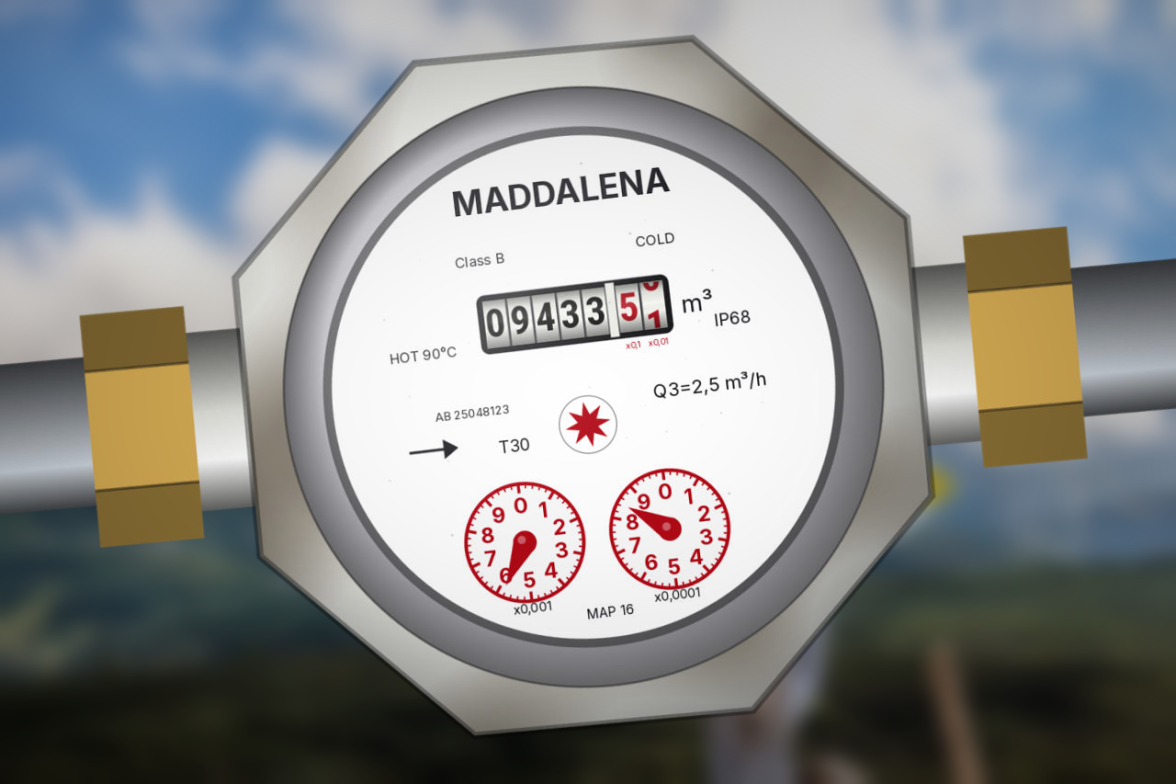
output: 9433.5058 m³
